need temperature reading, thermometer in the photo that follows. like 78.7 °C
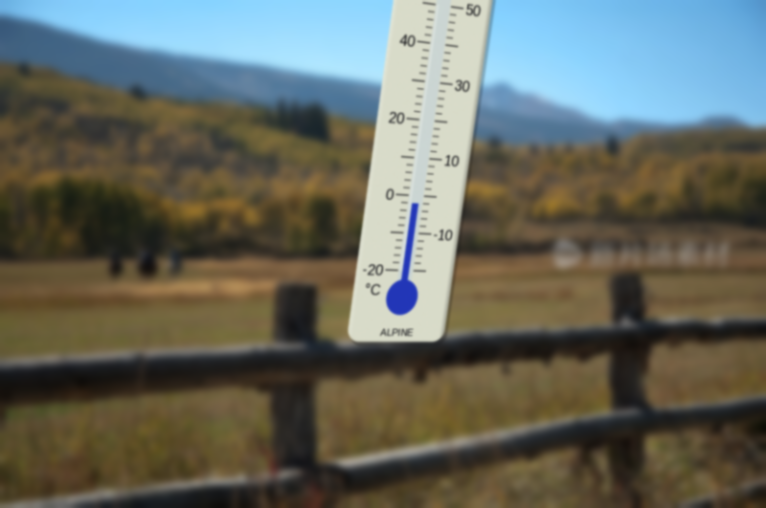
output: -2 °C
